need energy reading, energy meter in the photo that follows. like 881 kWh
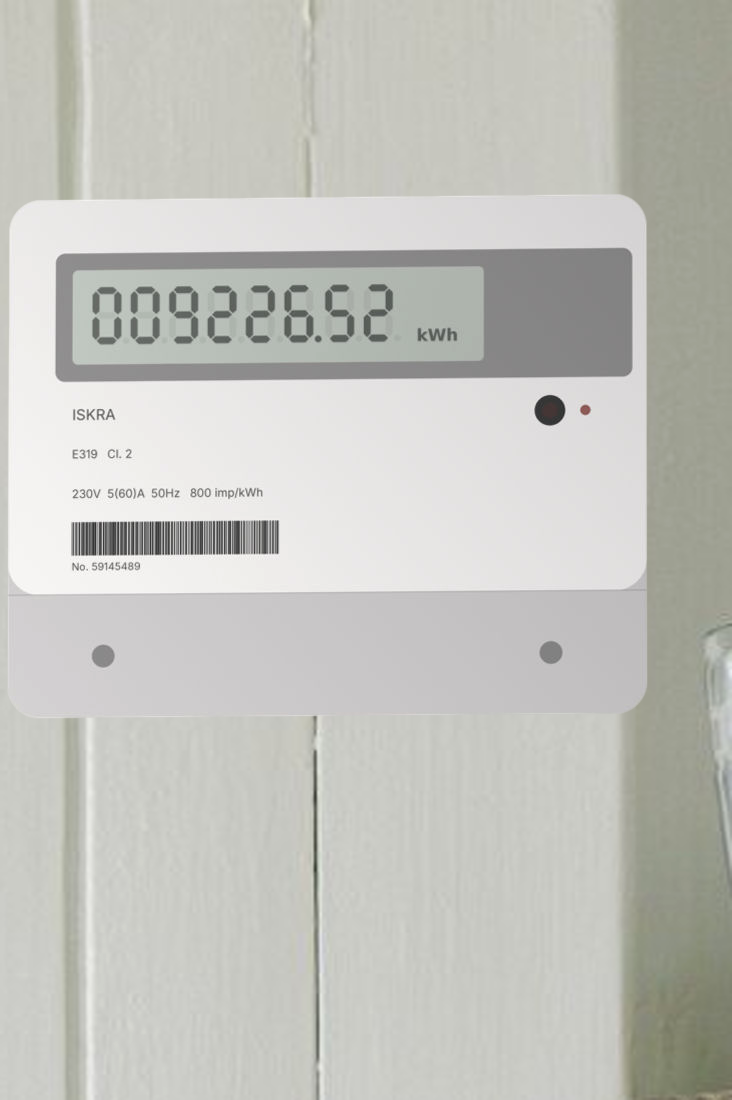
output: 9226.52 kWh
